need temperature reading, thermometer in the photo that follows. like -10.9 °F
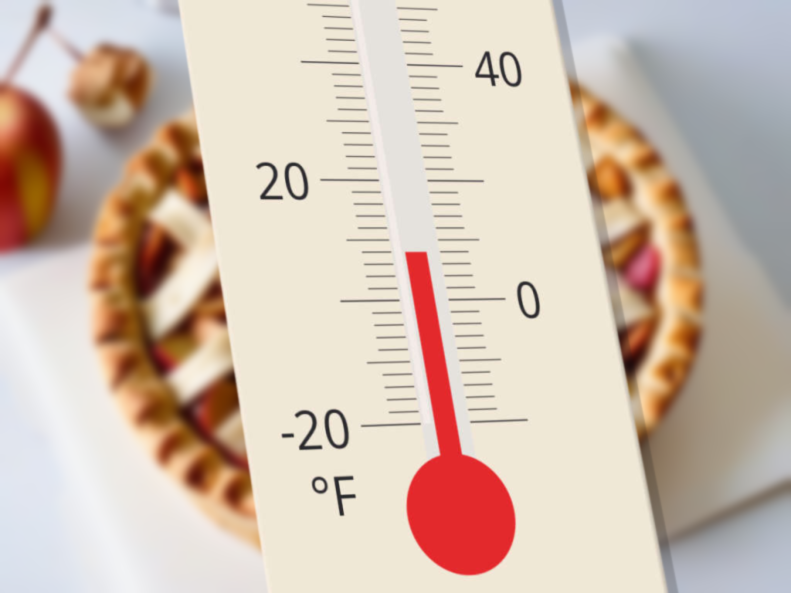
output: 8 °F
